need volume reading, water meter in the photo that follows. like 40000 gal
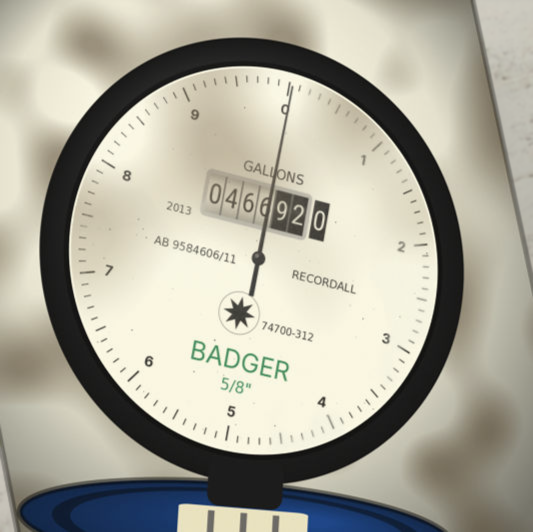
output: 466920.0 gal
